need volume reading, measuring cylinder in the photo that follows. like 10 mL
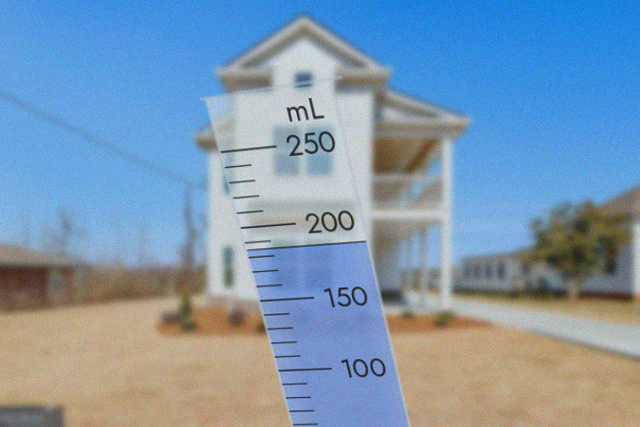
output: 185 mL
